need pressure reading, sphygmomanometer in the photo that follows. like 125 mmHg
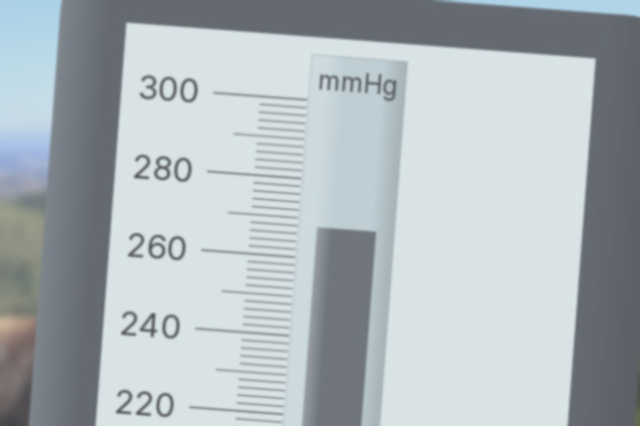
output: 268 mmHg
